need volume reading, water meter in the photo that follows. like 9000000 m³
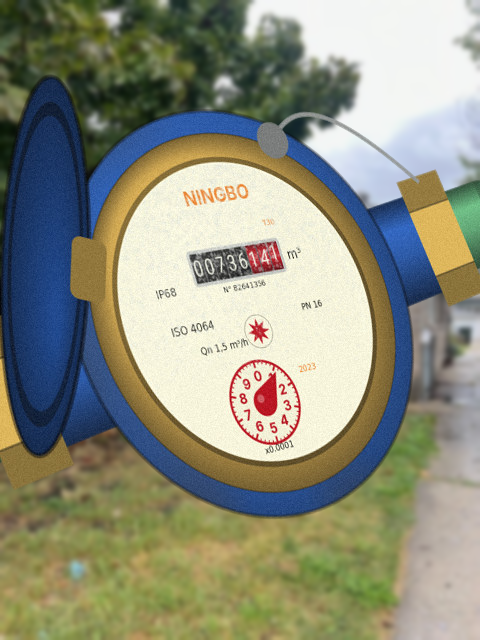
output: 736.1411 m³
